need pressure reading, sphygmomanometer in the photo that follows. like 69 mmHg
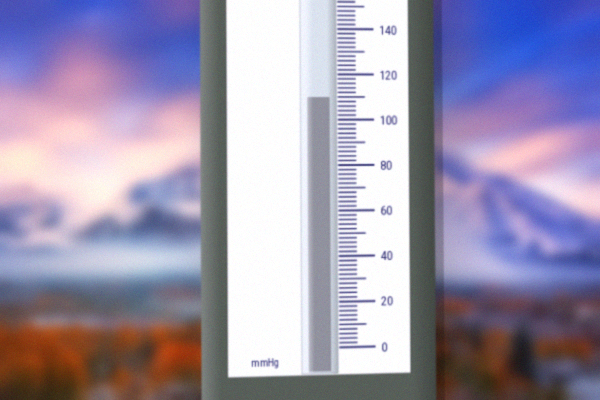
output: 110 mmHg
